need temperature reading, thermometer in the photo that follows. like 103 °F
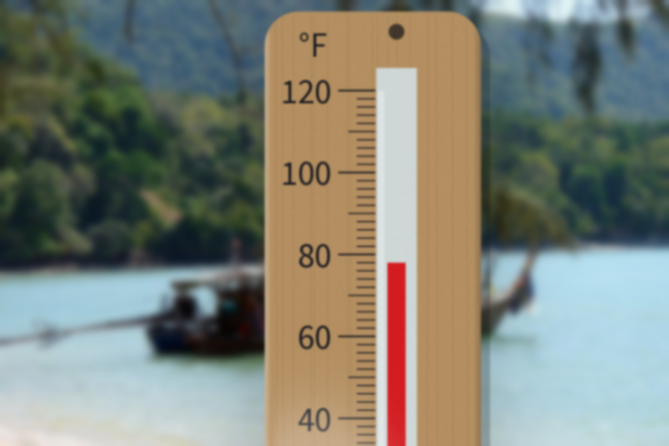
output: 78 °F
